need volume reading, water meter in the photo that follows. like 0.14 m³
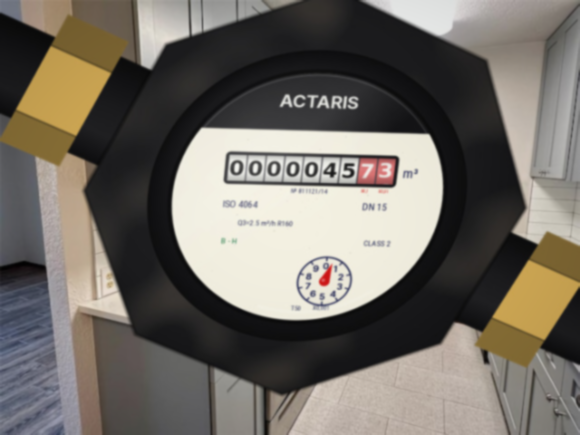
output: 45.730 m³
